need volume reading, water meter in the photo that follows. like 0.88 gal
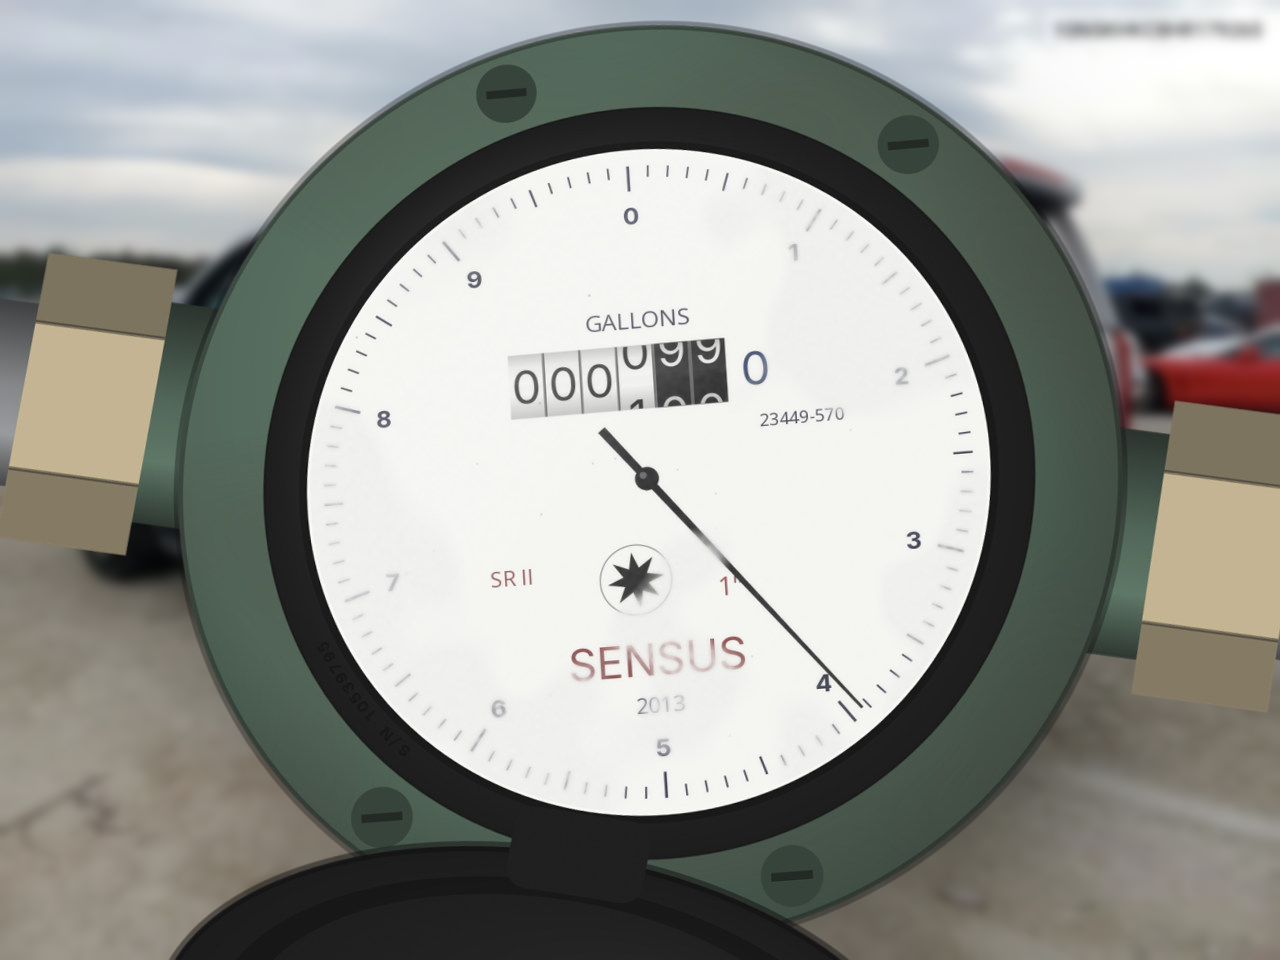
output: 993.9 gal
